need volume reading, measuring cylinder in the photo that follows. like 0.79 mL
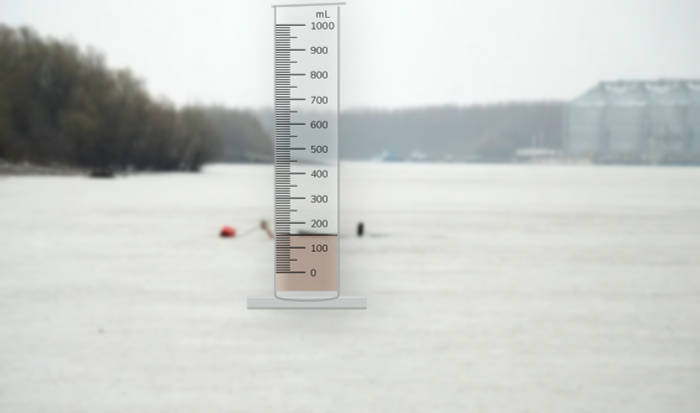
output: 150 mL
